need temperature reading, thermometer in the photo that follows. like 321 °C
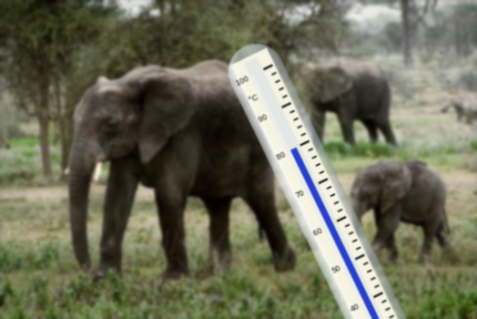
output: 80 °C
